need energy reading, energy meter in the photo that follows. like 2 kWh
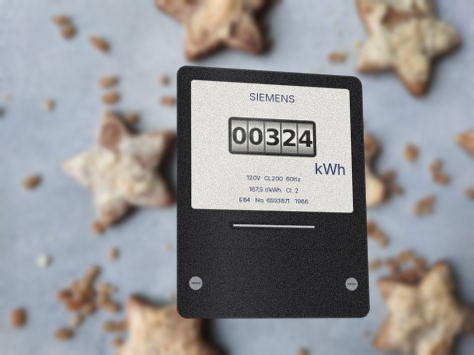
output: 324 kWh
